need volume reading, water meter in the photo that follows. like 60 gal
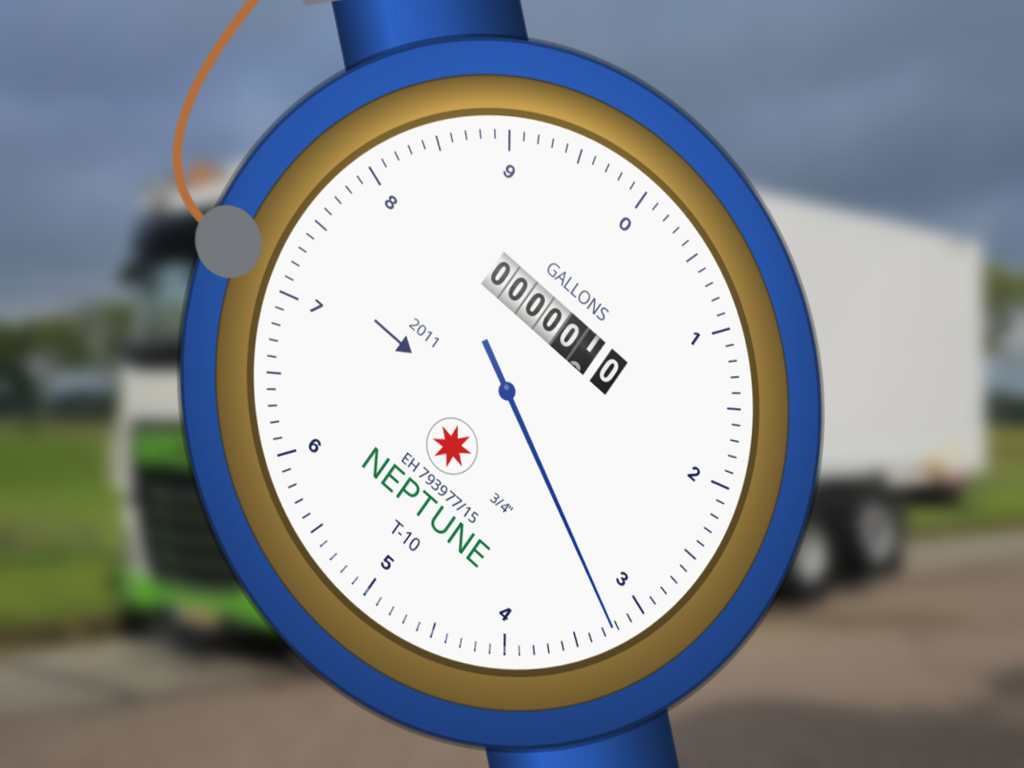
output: 13.2 gal
